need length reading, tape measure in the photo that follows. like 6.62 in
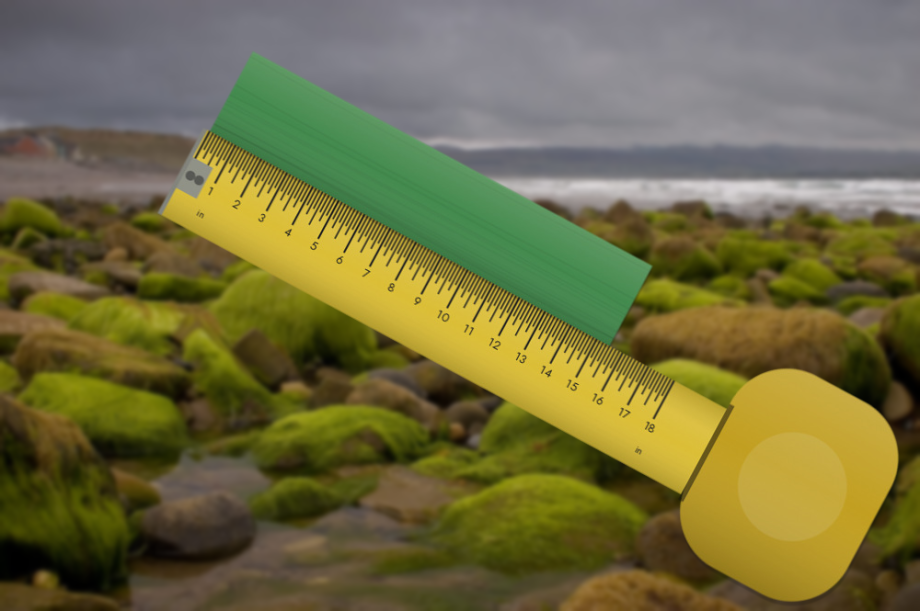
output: 15.5 in
